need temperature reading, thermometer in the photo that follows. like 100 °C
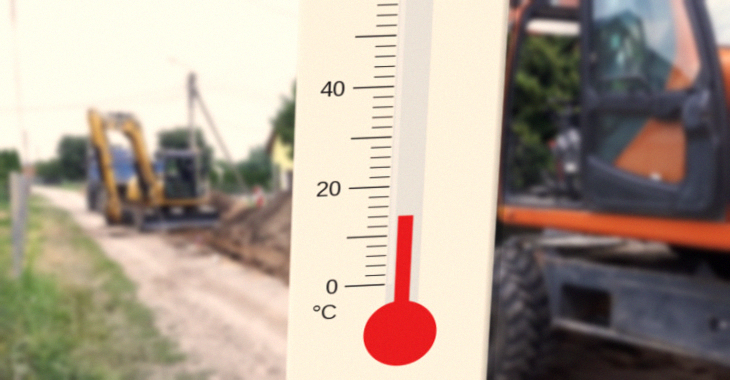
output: 14 °C
